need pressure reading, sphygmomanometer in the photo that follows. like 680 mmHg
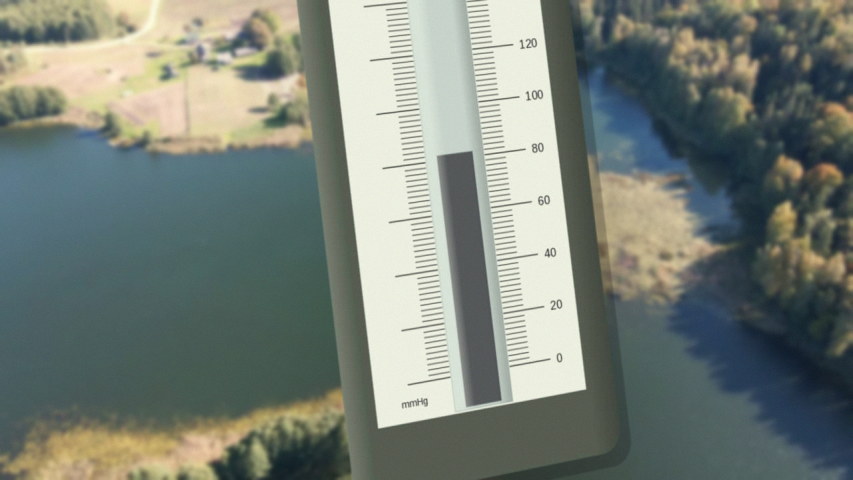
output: 82 mmHg
